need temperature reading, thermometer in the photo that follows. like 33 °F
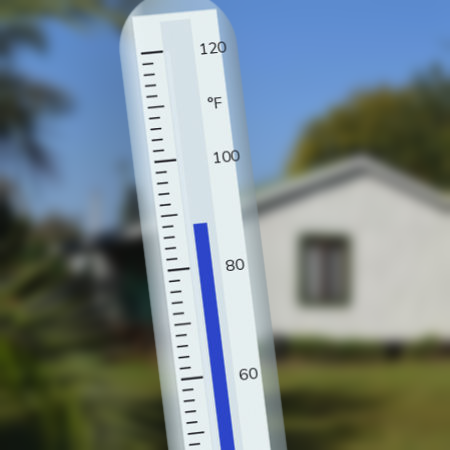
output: 88 °F
